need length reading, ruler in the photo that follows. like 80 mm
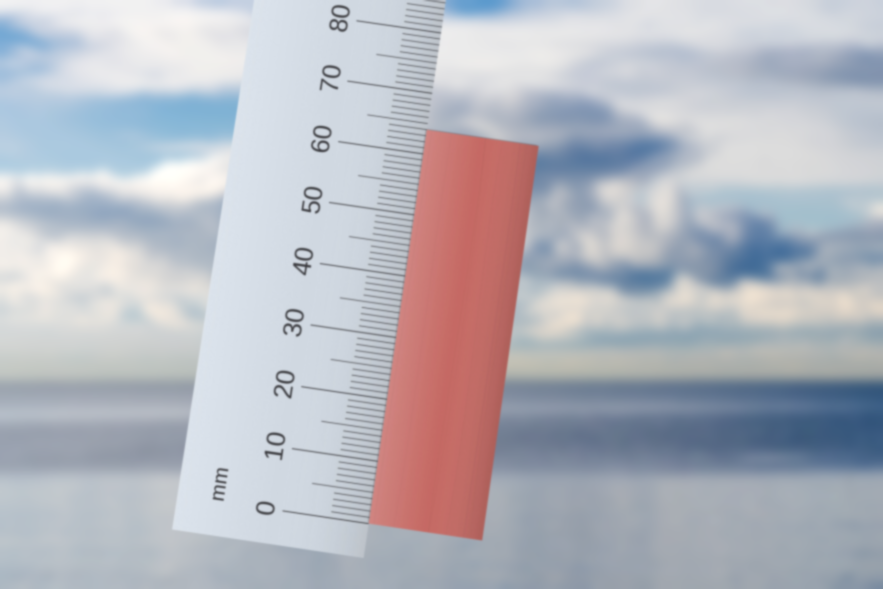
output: 64 mm
